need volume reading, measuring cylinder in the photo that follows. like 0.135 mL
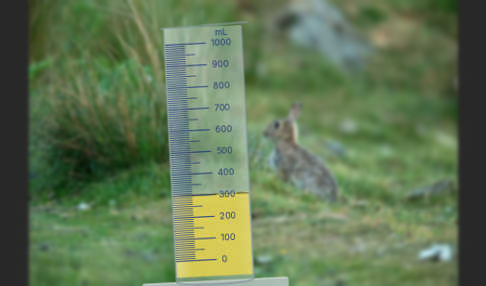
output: 300 mL
